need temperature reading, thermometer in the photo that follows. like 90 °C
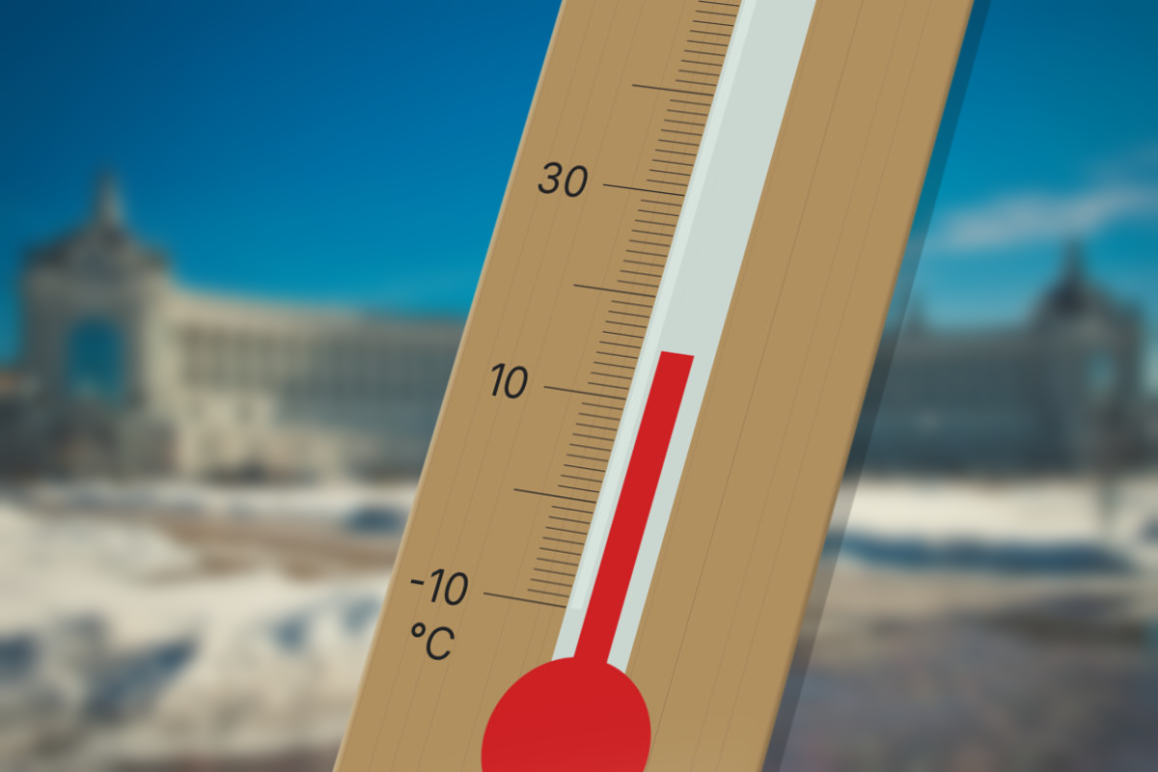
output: 15 °C
